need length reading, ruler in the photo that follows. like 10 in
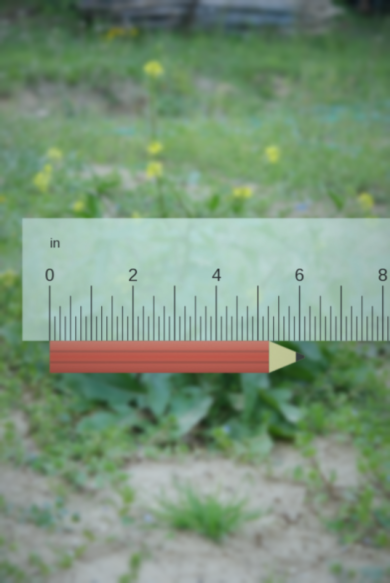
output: 6.125 in
